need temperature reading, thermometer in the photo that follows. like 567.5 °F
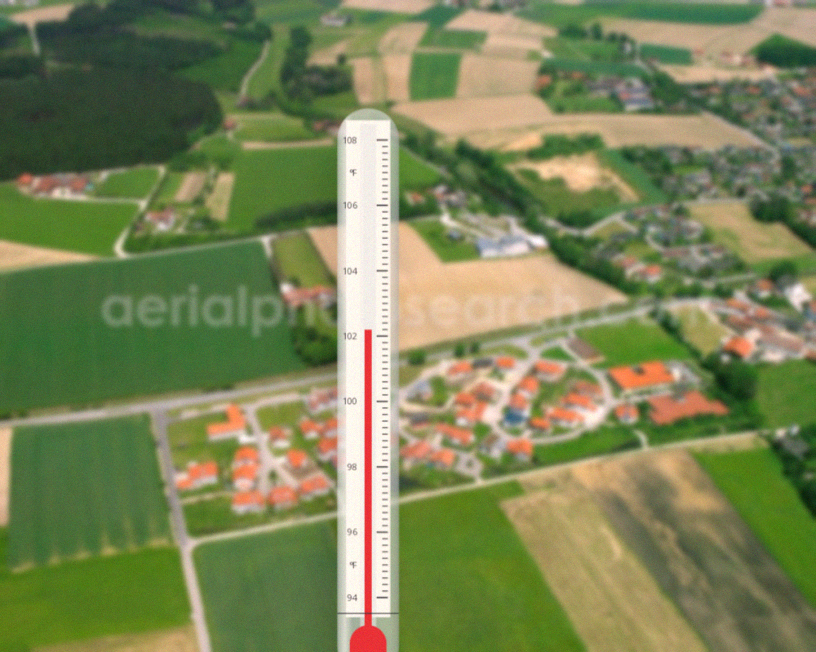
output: 102.2 °F
